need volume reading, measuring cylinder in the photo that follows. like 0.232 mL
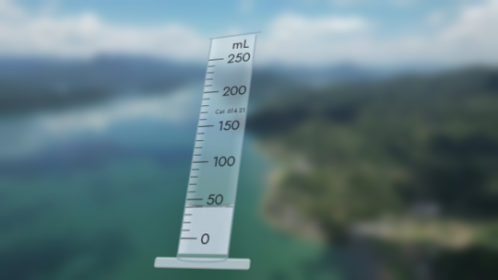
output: 40 mL
